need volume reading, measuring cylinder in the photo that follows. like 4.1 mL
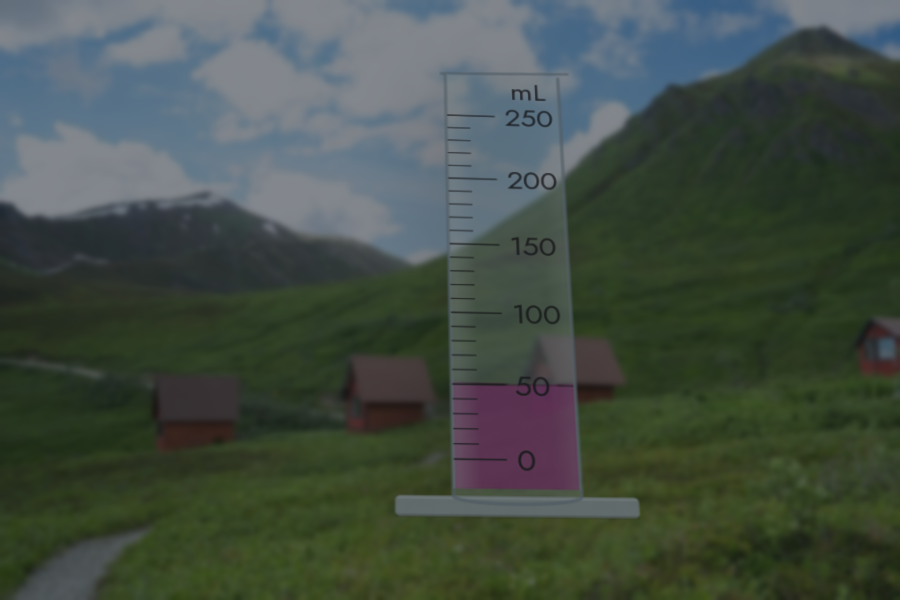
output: 50 mL
